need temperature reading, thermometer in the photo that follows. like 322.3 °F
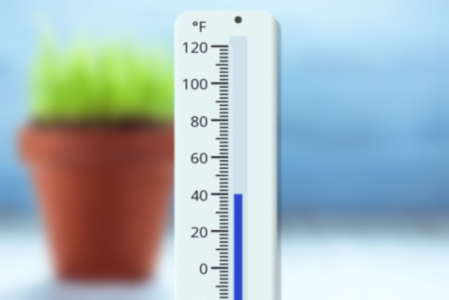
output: 40 °F
